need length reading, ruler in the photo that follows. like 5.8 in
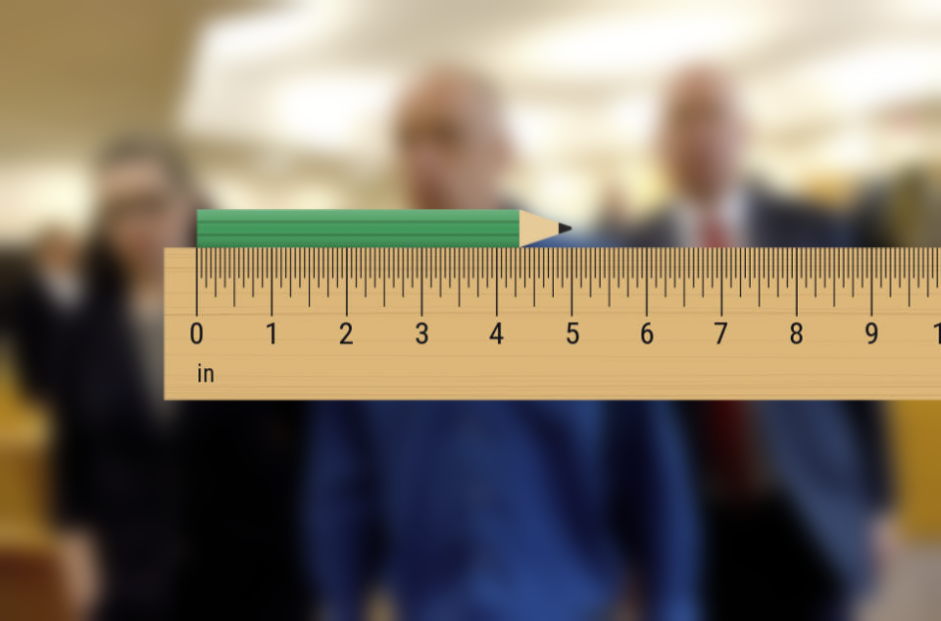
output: 5 in
